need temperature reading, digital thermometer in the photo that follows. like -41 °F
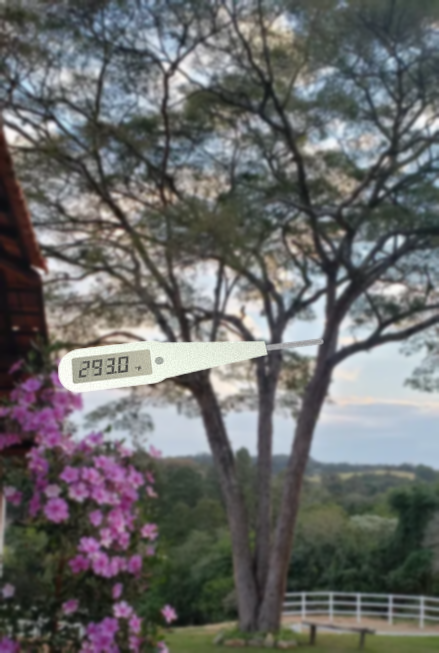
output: 293.0 °F
